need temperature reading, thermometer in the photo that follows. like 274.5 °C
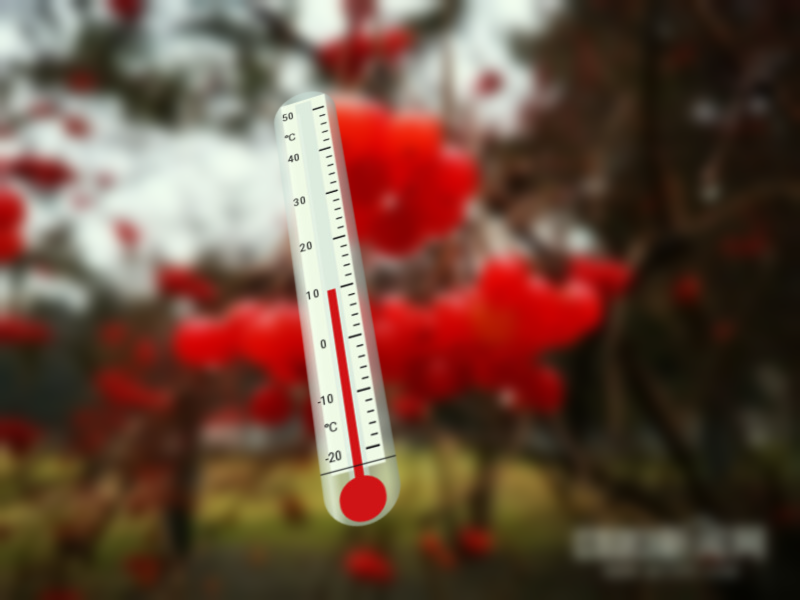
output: 10 °C
